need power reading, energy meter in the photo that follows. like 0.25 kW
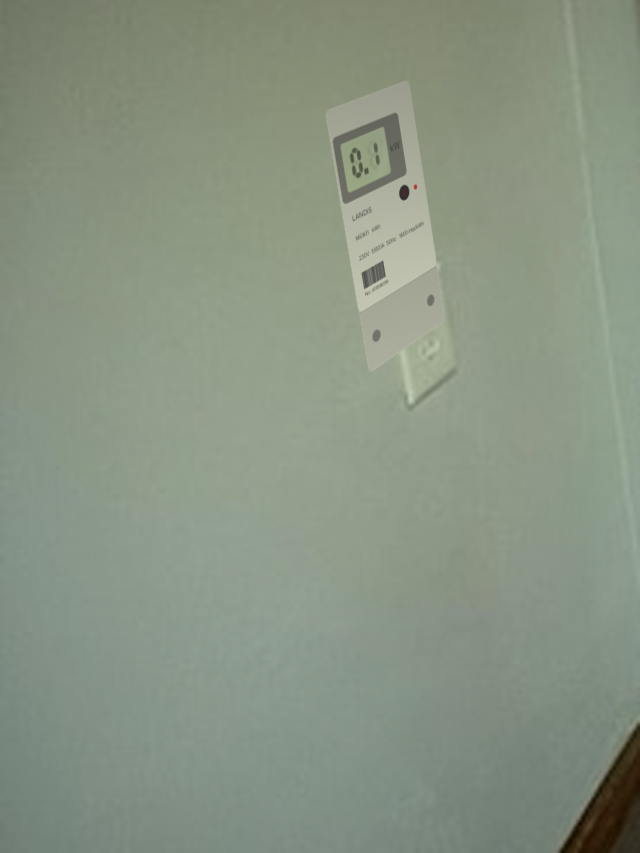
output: 0.1 kW
